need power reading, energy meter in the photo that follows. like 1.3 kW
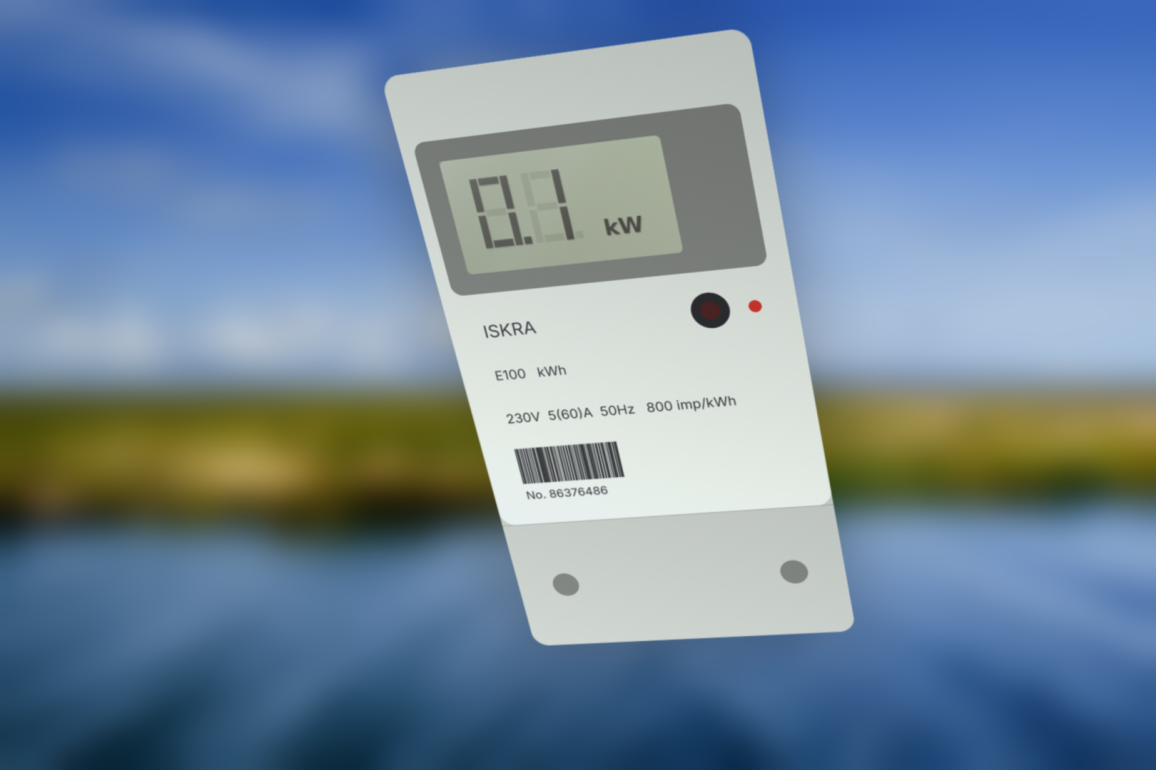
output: 0.1 kW
